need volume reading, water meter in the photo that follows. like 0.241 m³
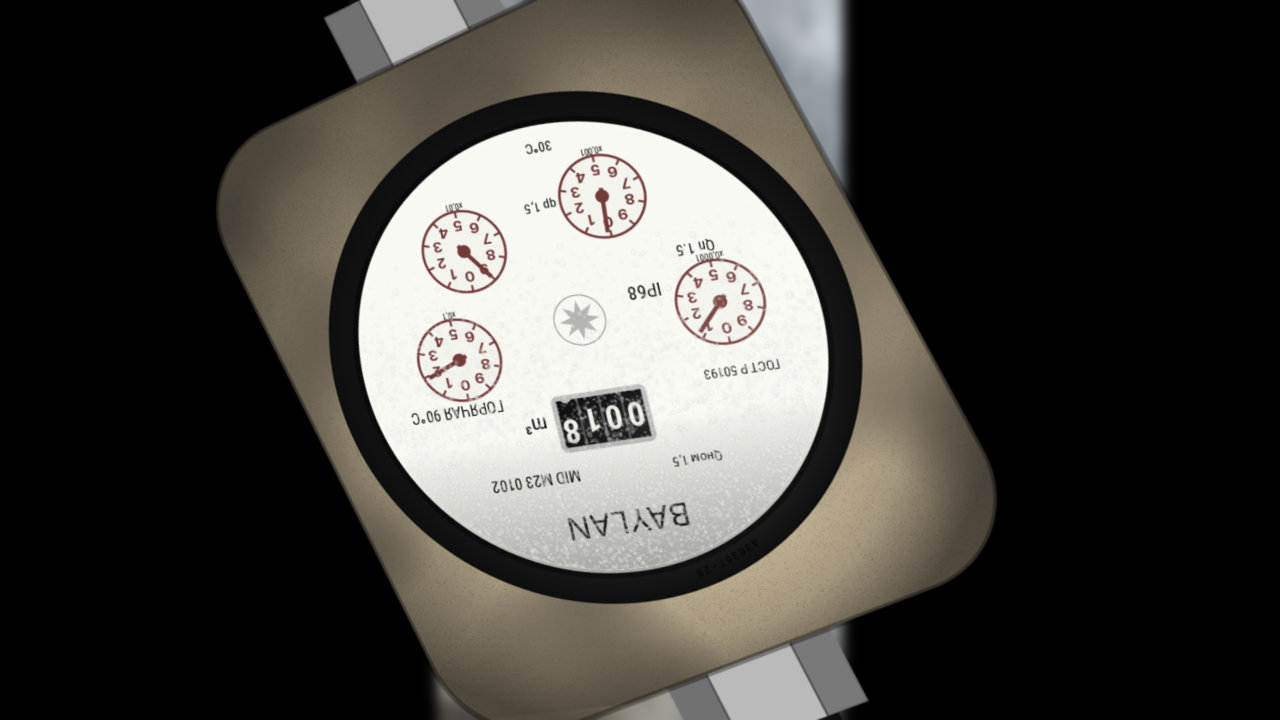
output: 18.1901 m³
